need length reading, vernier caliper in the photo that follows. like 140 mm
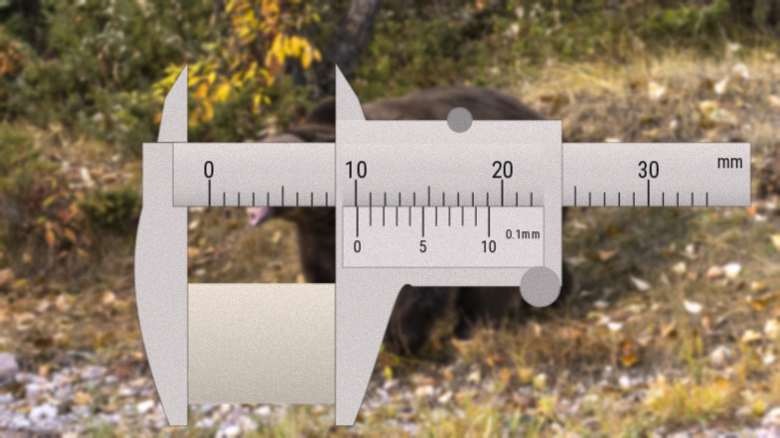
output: 10.1 mm
